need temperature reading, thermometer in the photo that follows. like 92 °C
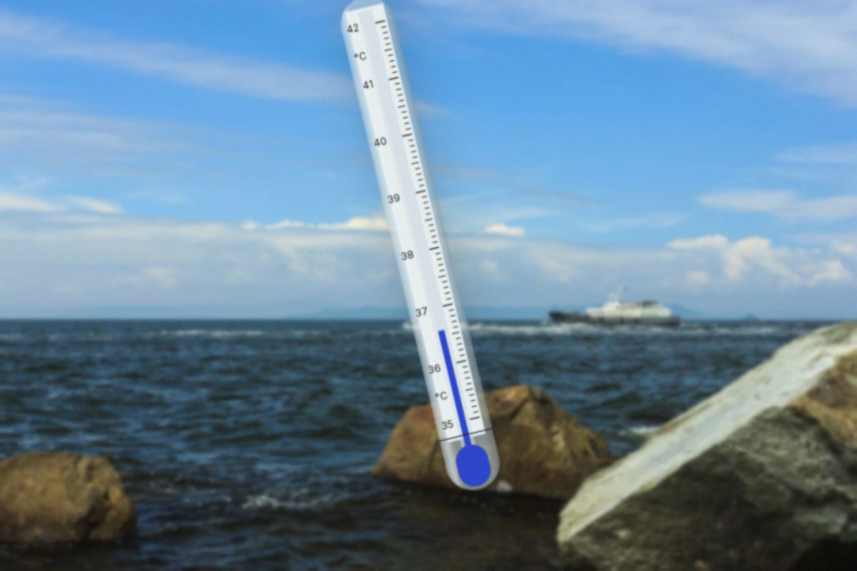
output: 36.6 °C
